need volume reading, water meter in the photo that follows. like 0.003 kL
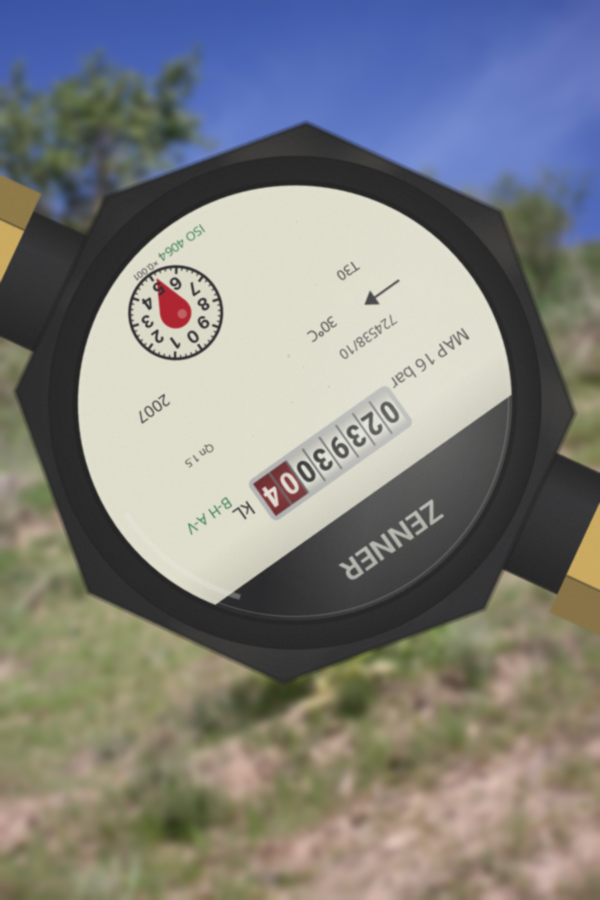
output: 23930.045 kL
